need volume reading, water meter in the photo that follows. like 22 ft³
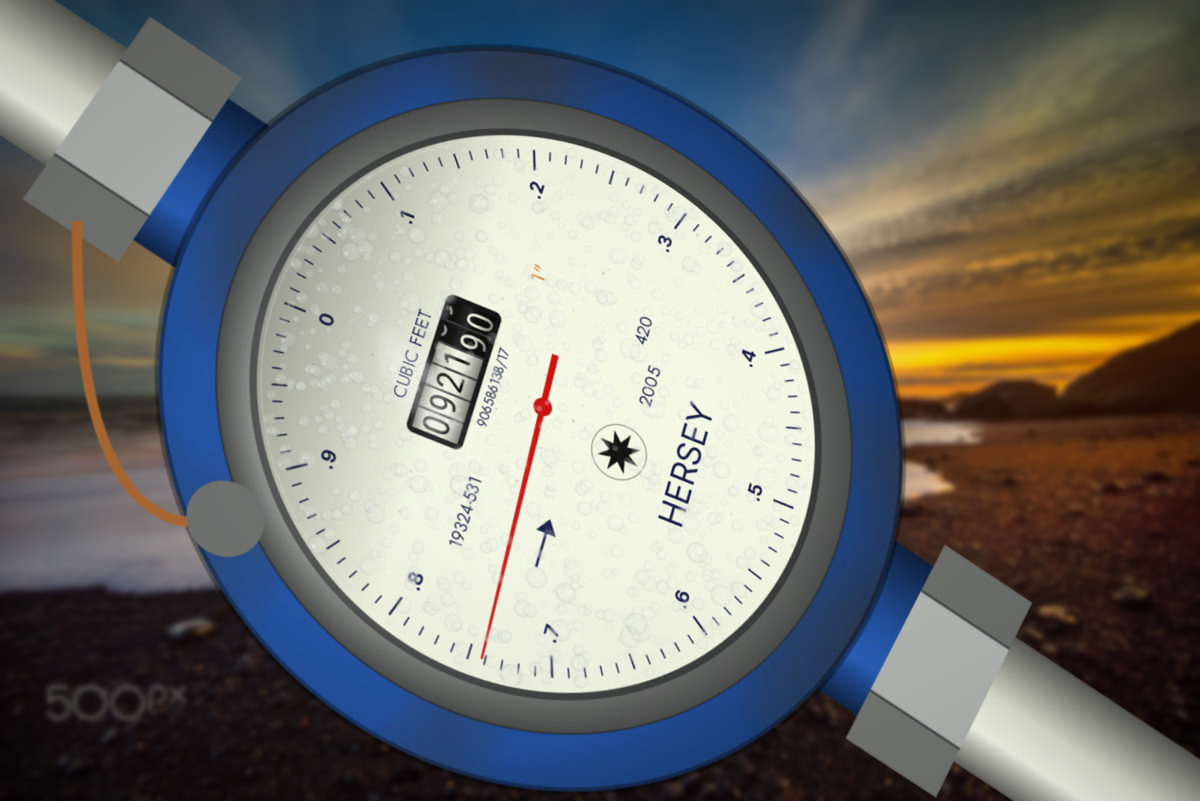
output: 92189.74 ft³
